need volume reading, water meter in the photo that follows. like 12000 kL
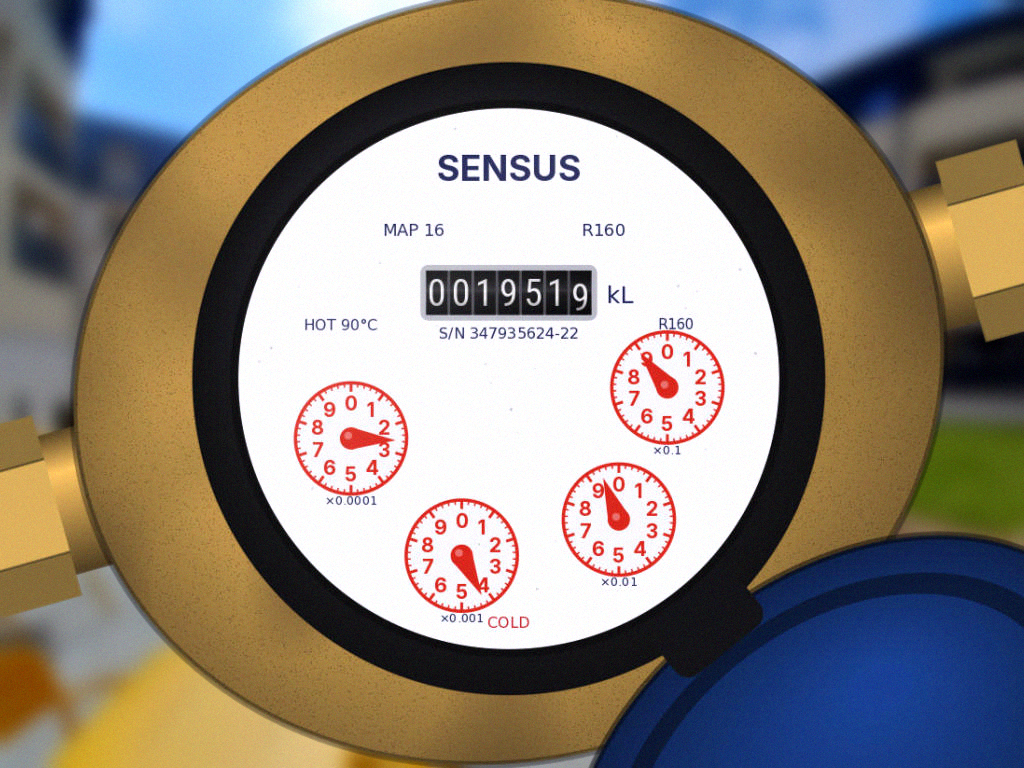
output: 19518.8942 kL
